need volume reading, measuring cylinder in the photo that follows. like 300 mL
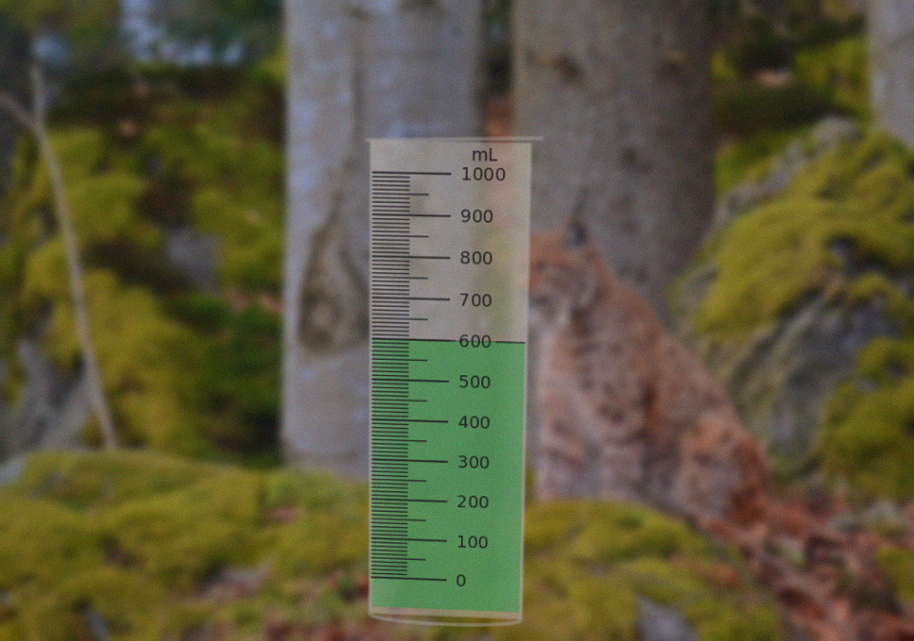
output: 600 mL
